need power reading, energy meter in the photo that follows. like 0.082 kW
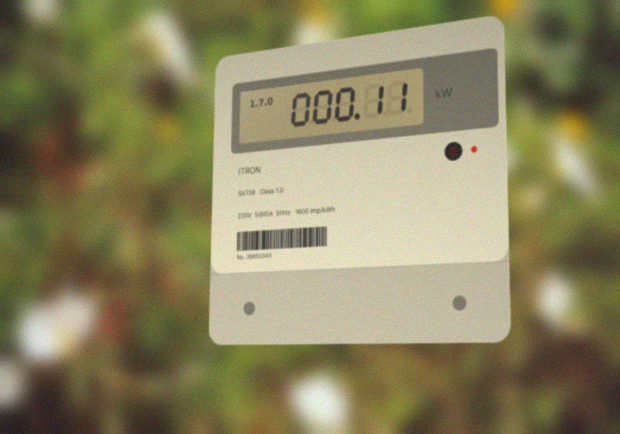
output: 0.11 kW
